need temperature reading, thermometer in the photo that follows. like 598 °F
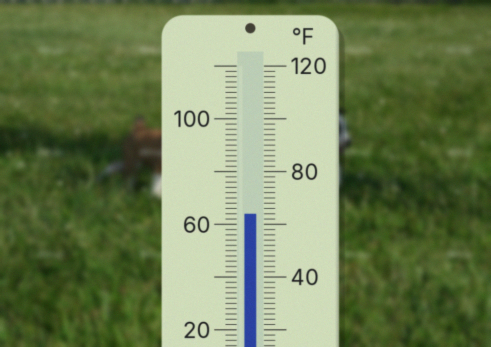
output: 64 °F
